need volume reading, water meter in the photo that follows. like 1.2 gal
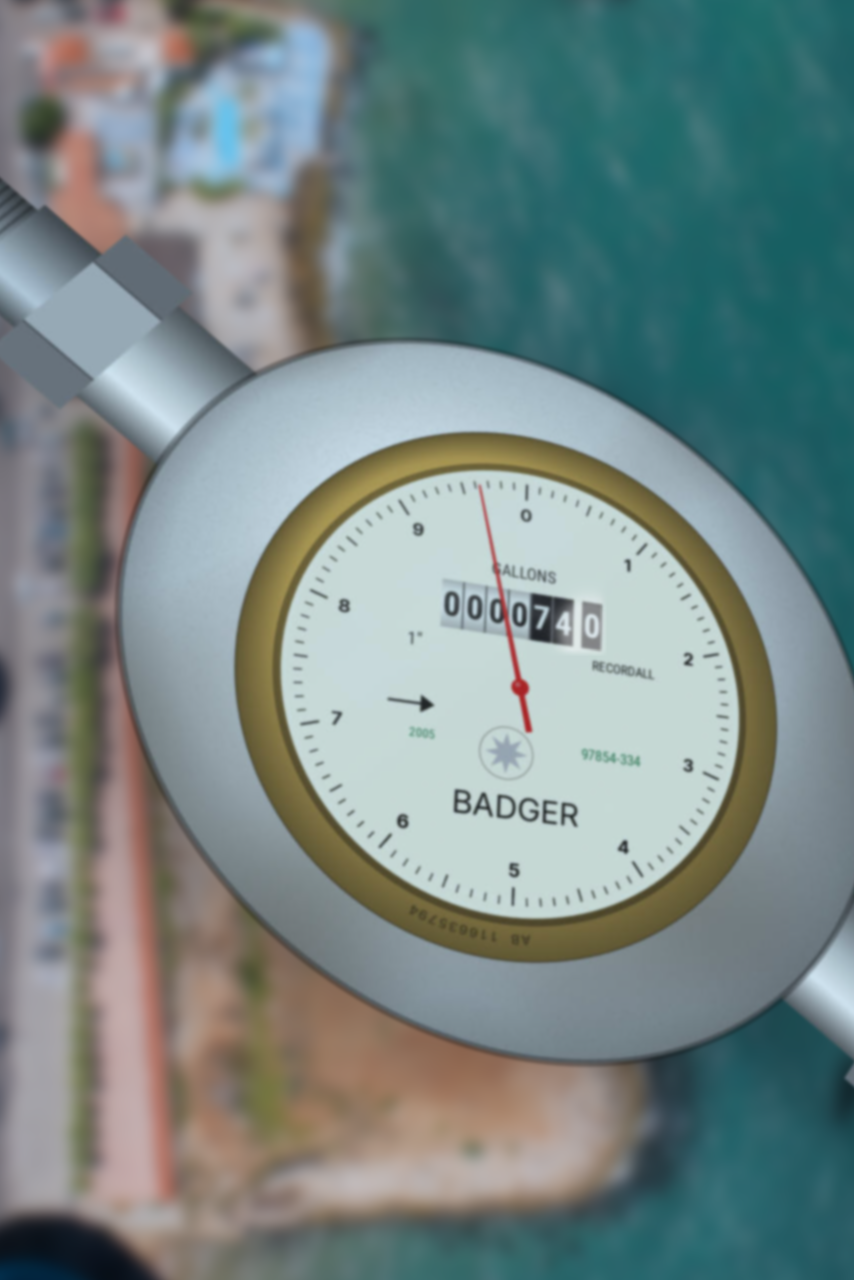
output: 739.6 gal
